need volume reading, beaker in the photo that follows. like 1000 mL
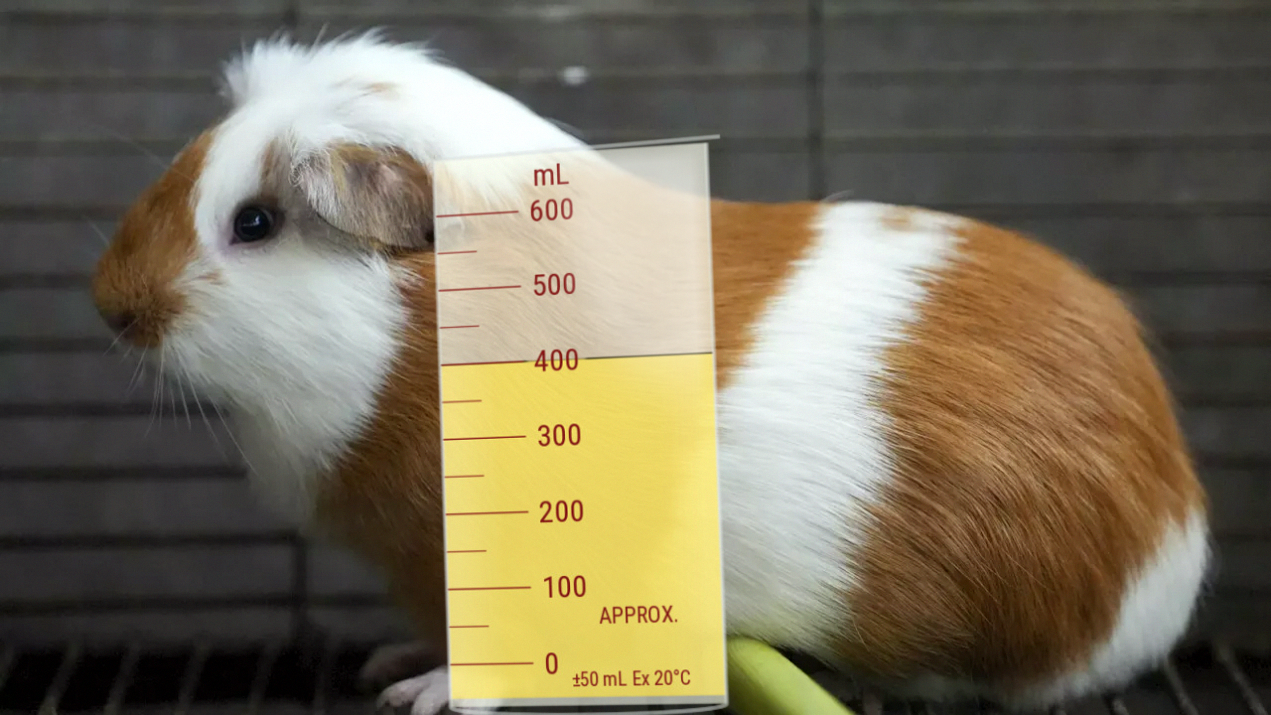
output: 400 mL
